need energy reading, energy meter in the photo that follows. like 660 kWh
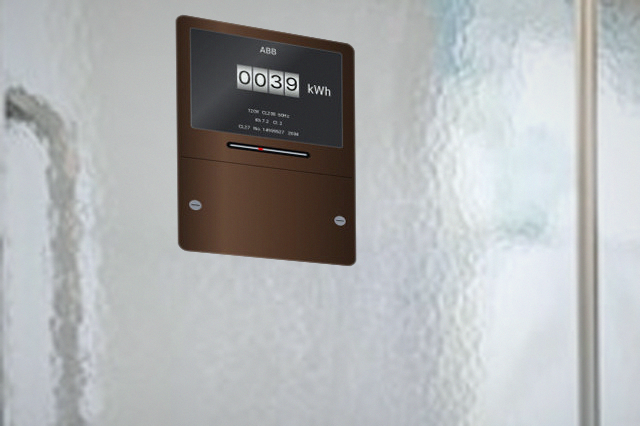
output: 39 kWh
